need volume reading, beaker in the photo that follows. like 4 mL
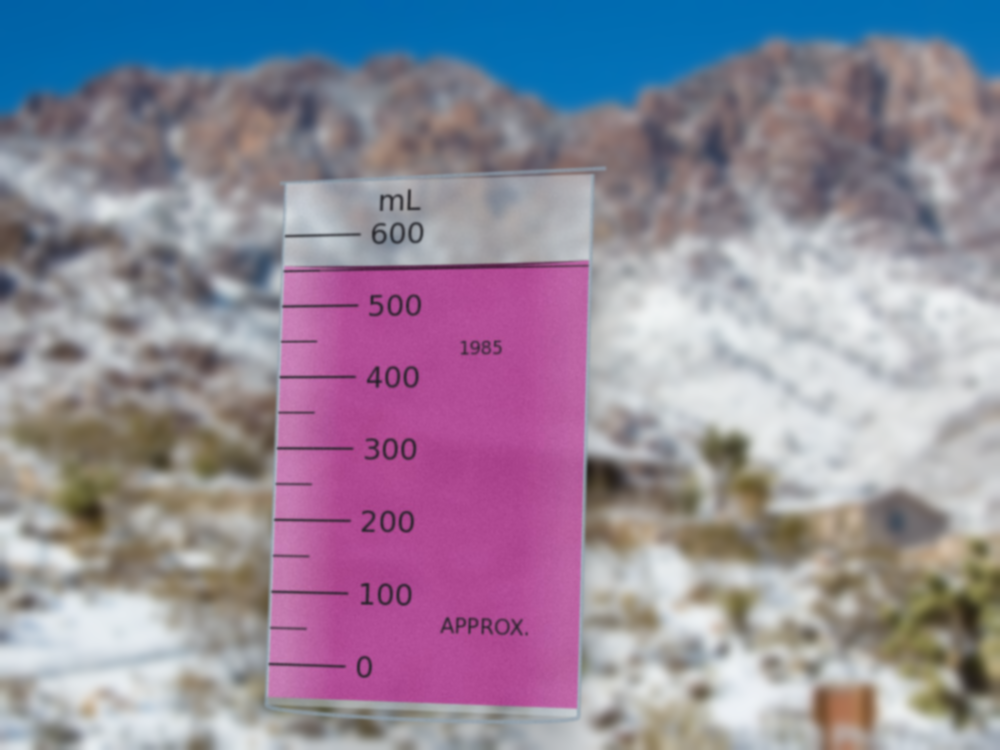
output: 550 mL
